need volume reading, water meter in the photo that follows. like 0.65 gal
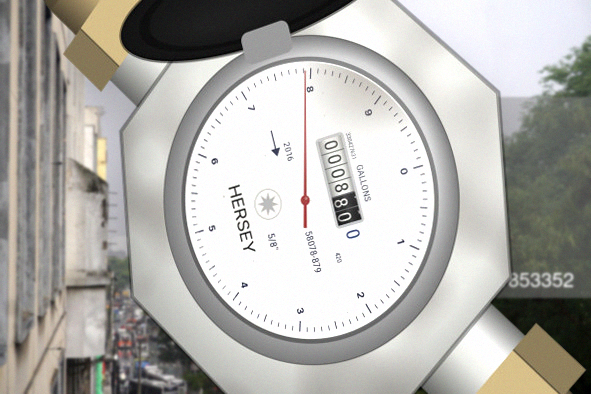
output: 8797.9 gal
